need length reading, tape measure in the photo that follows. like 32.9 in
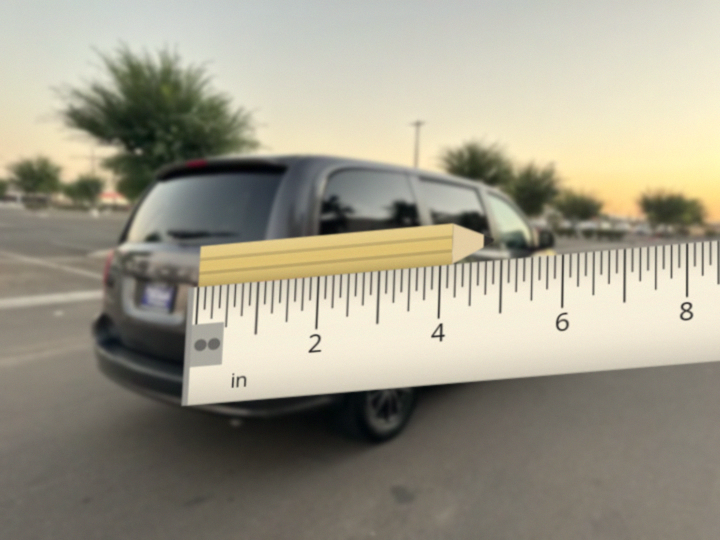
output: 4.875 in
